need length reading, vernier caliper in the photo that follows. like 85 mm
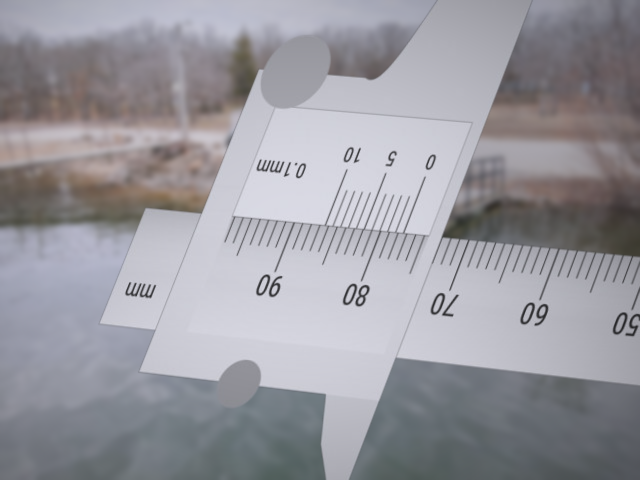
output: 77.4 mm
